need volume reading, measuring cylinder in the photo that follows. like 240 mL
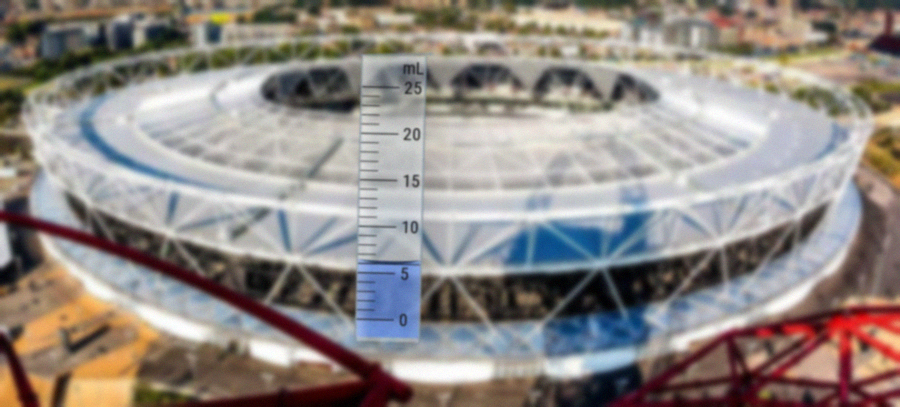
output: 6 mL
